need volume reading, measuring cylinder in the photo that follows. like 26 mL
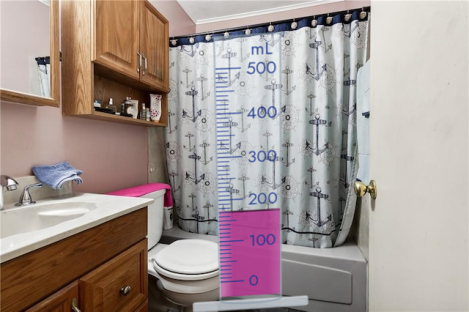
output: 170 mL
